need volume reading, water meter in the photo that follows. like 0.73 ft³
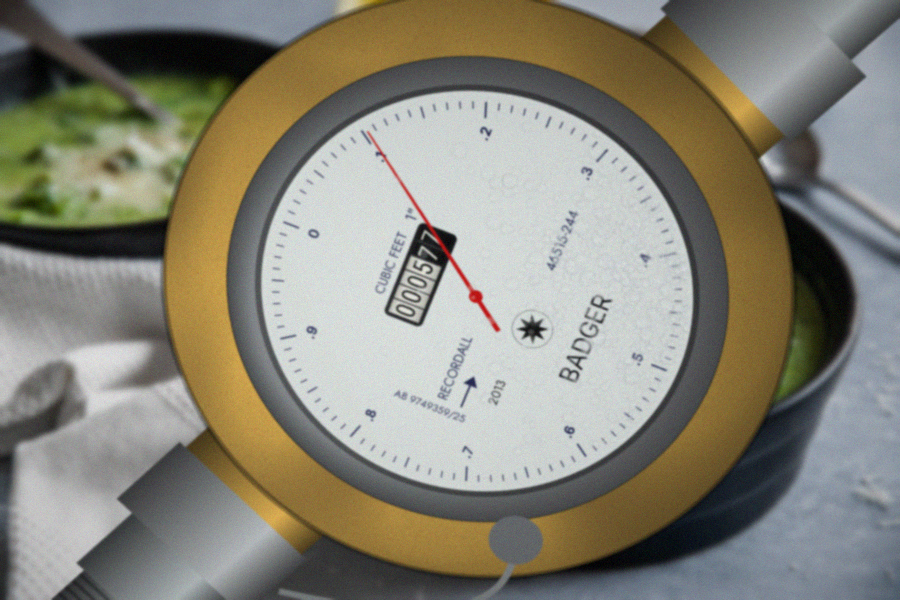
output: 577.10 ft³
